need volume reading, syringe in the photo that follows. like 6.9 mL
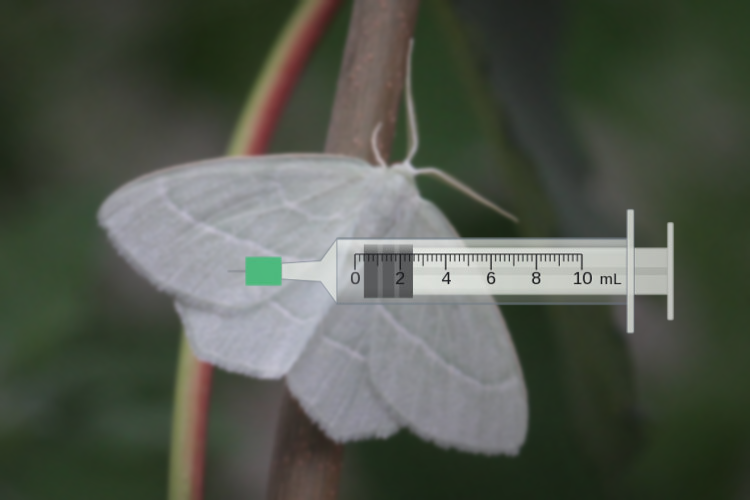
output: 0.4 mL
